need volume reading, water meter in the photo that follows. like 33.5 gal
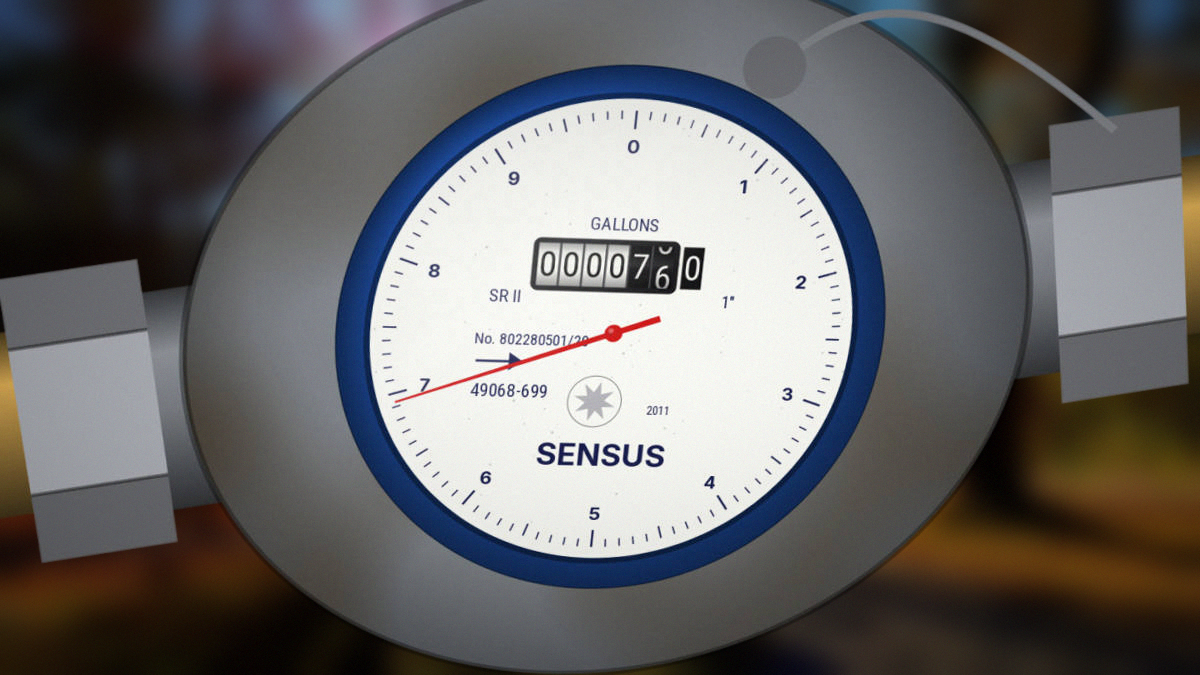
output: 756.9 gal
